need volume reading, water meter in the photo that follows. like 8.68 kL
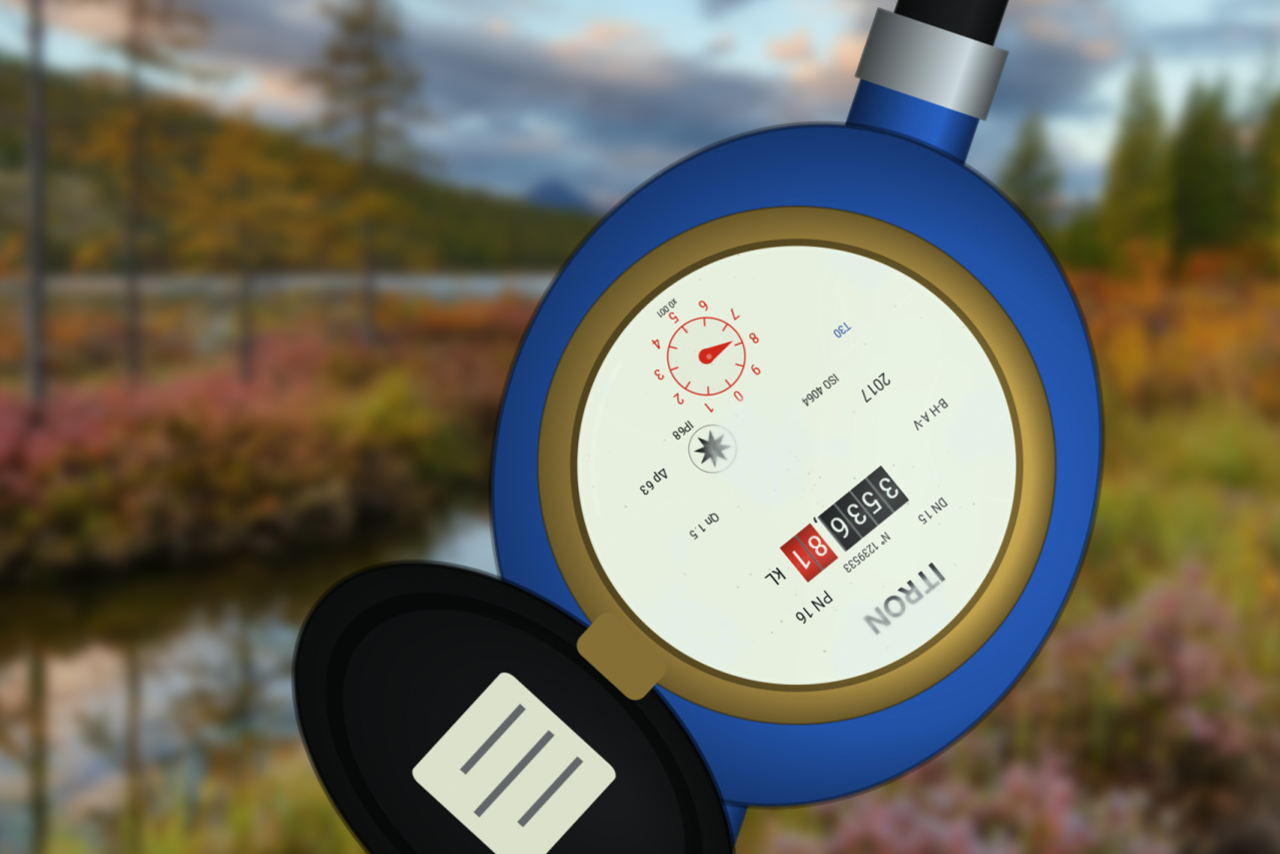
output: 3536.817 kL
